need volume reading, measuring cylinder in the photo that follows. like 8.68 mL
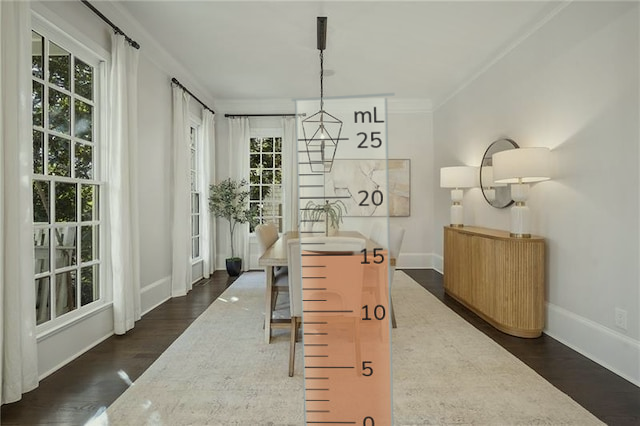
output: 15 mL
